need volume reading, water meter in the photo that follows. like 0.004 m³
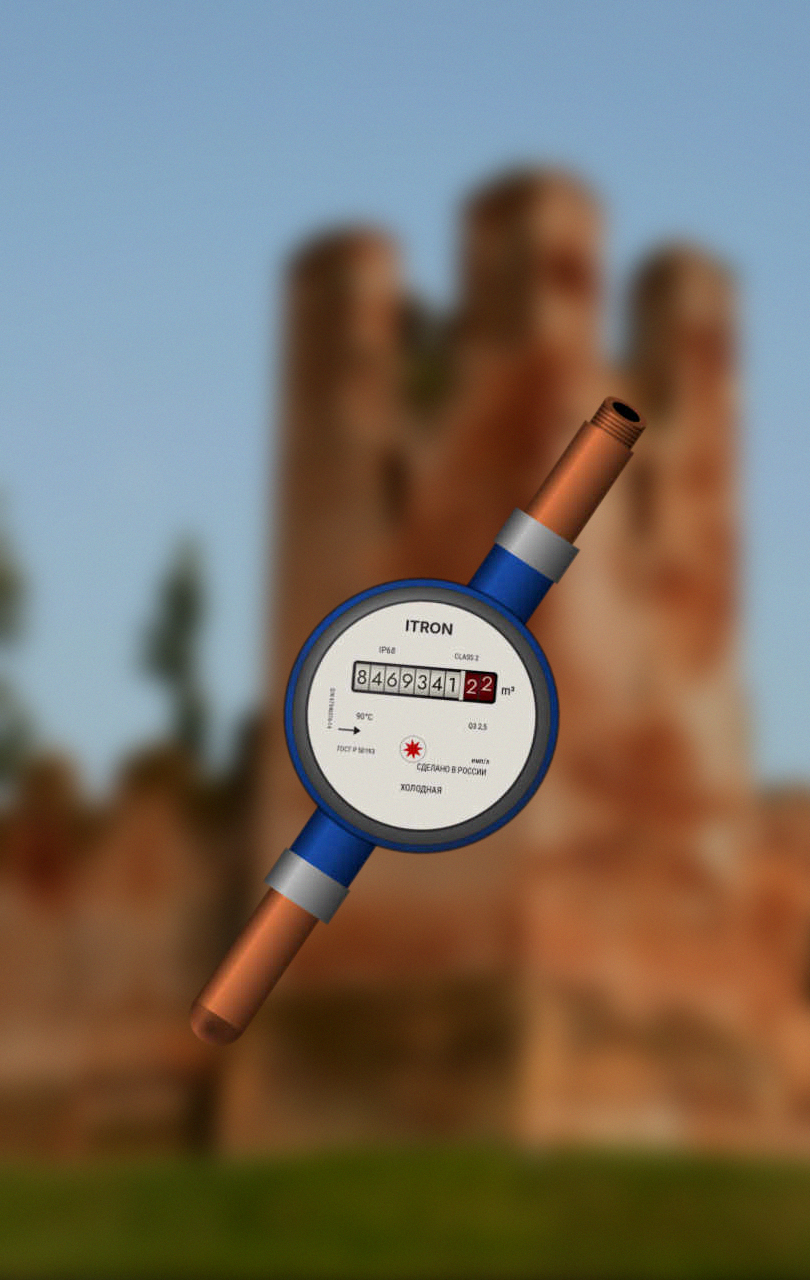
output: 8469341.22 m³
